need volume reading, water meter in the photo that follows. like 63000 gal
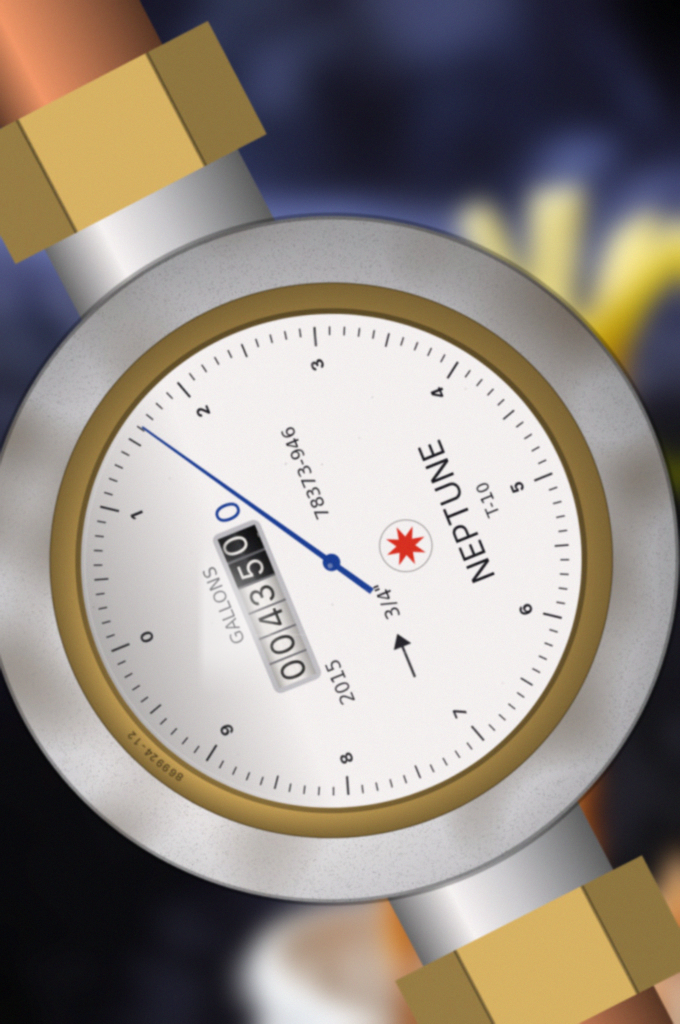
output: 43501.6 gal
